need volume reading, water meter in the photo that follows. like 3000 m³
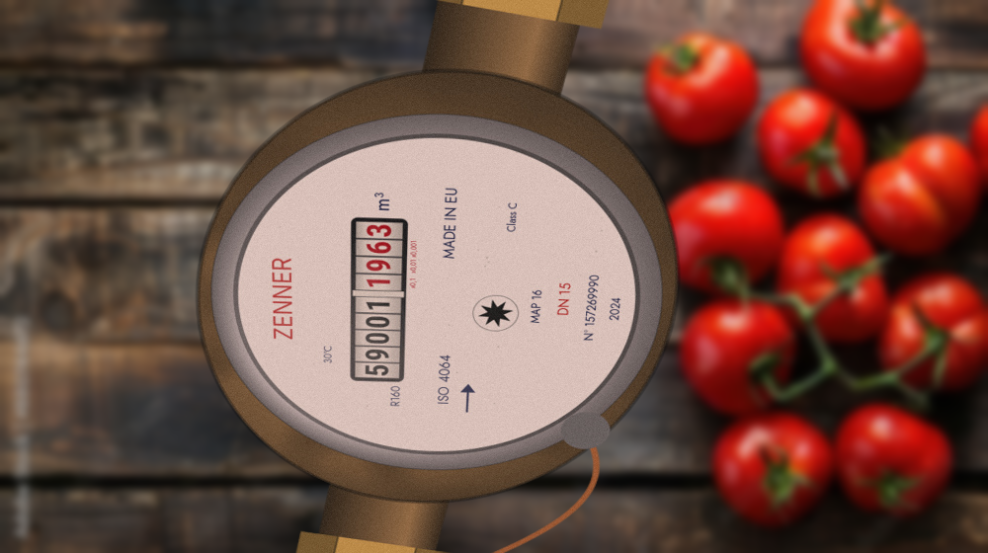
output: 59001.1963 m³
